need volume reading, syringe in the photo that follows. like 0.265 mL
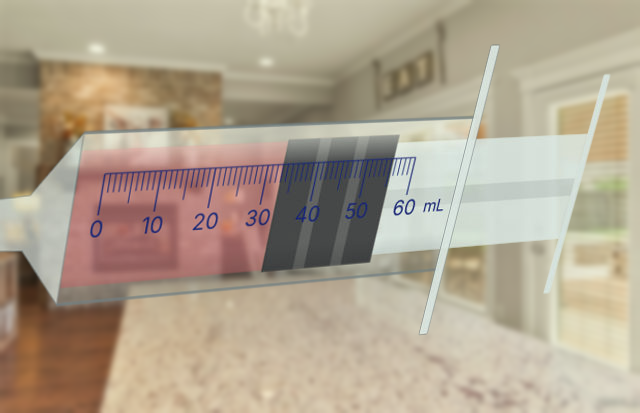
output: 33 mL
